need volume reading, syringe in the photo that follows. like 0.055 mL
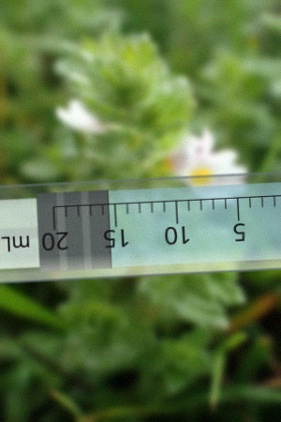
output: 15.5 mL
